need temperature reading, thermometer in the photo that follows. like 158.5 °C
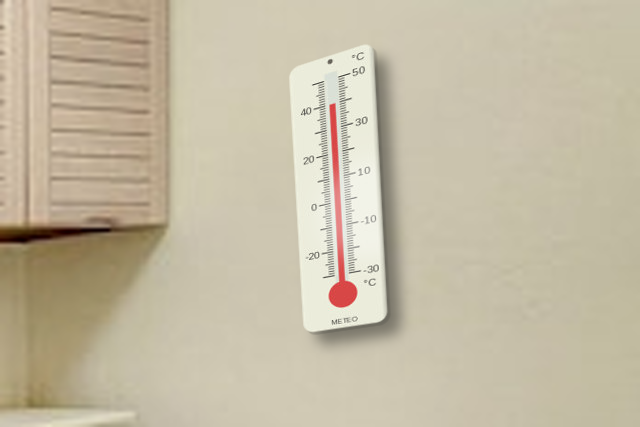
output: 40 °C
